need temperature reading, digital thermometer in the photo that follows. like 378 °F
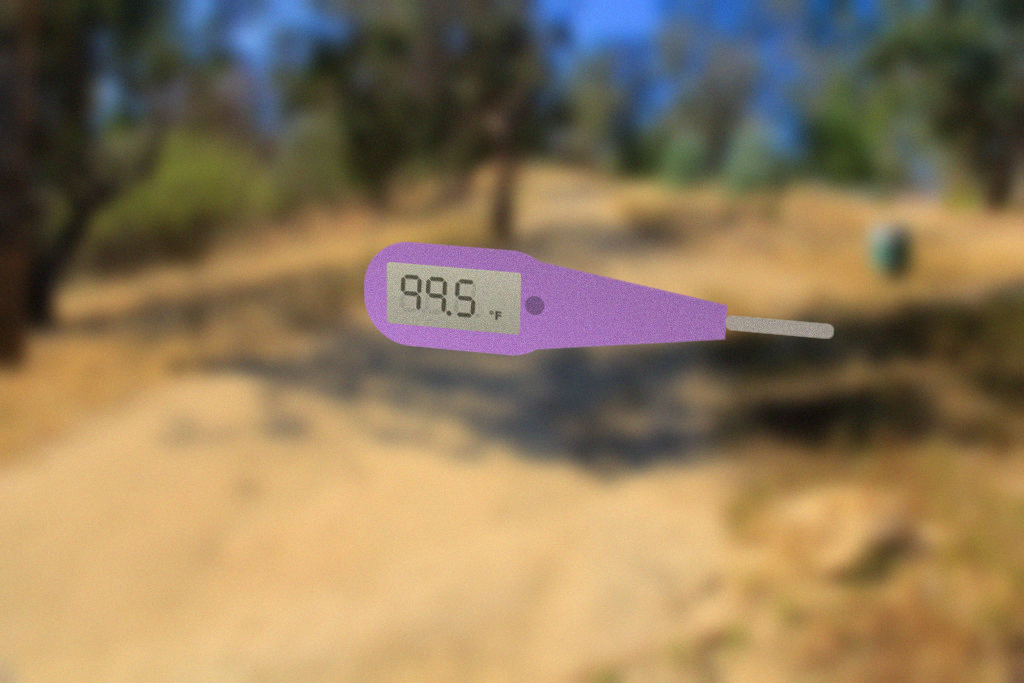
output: 99.5 °F
